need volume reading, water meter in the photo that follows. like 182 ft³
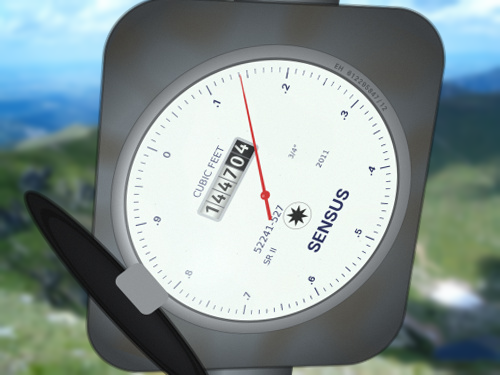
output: 144704.14 ft³
